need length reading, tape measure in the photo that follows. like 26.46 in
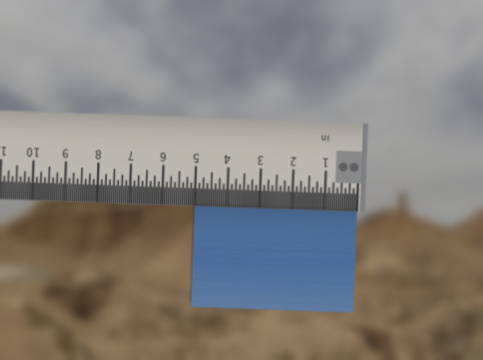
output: 5 in
